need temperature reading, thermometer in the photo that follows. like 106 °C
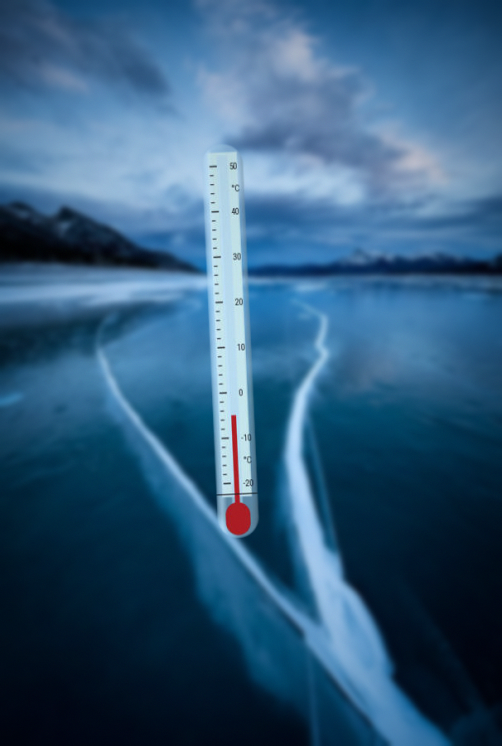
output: -5 °C
